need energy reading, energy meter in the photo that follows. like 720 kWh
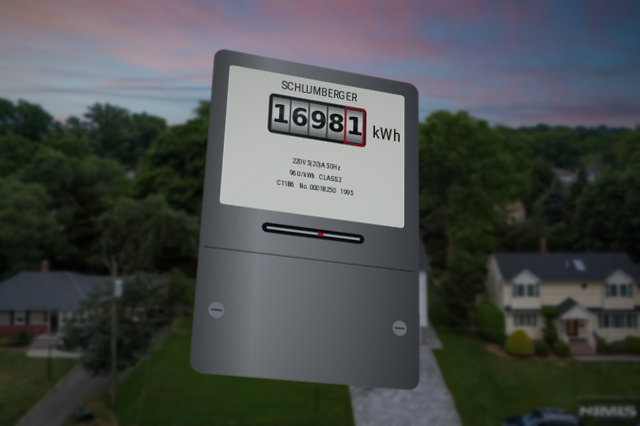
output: 1698.1 kWh
